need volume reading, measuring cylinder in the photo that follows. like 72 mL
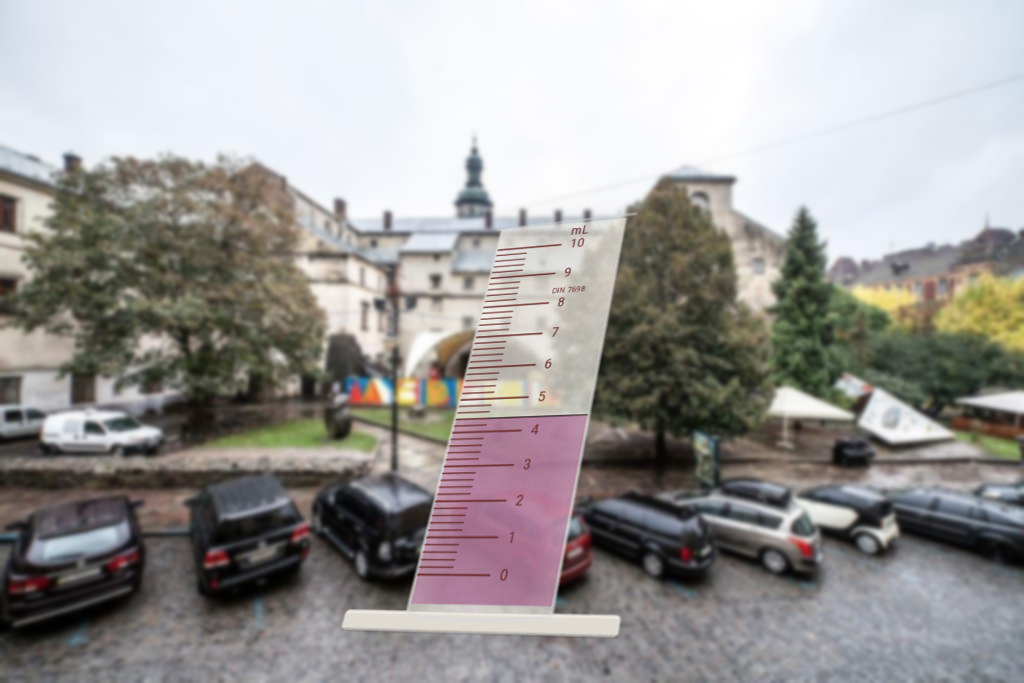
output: 4.4 mL
